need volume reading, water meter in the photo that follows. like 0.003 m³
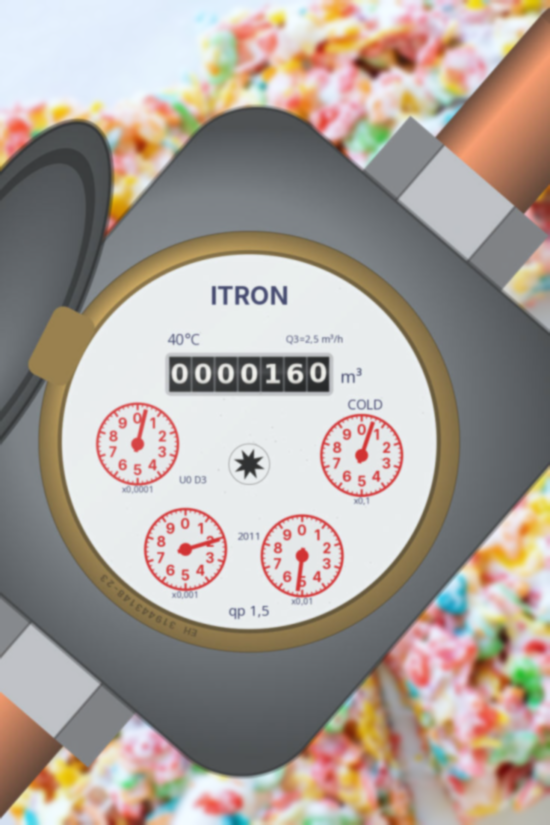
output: 160.0520 m³
